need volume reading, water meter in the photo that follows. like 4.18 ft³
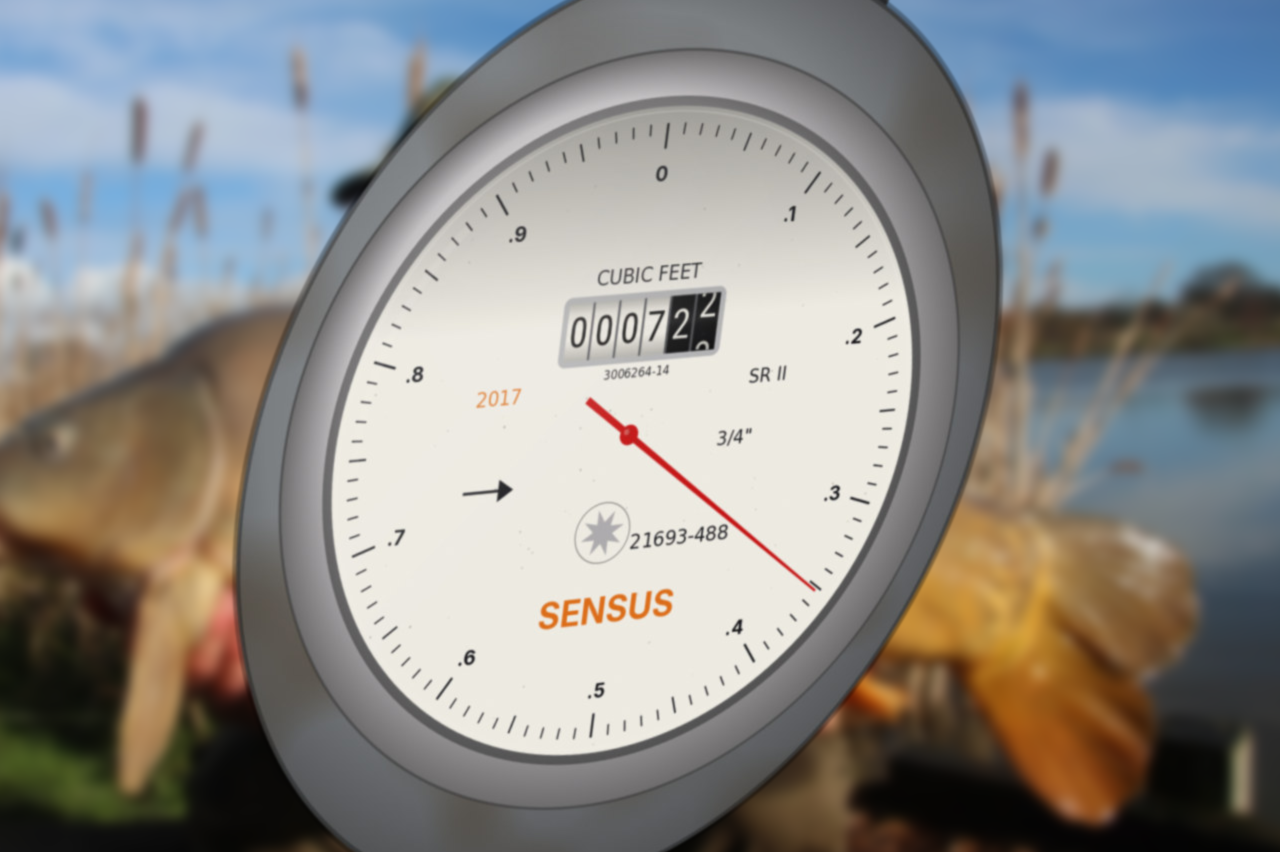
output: 722.35 ft³
